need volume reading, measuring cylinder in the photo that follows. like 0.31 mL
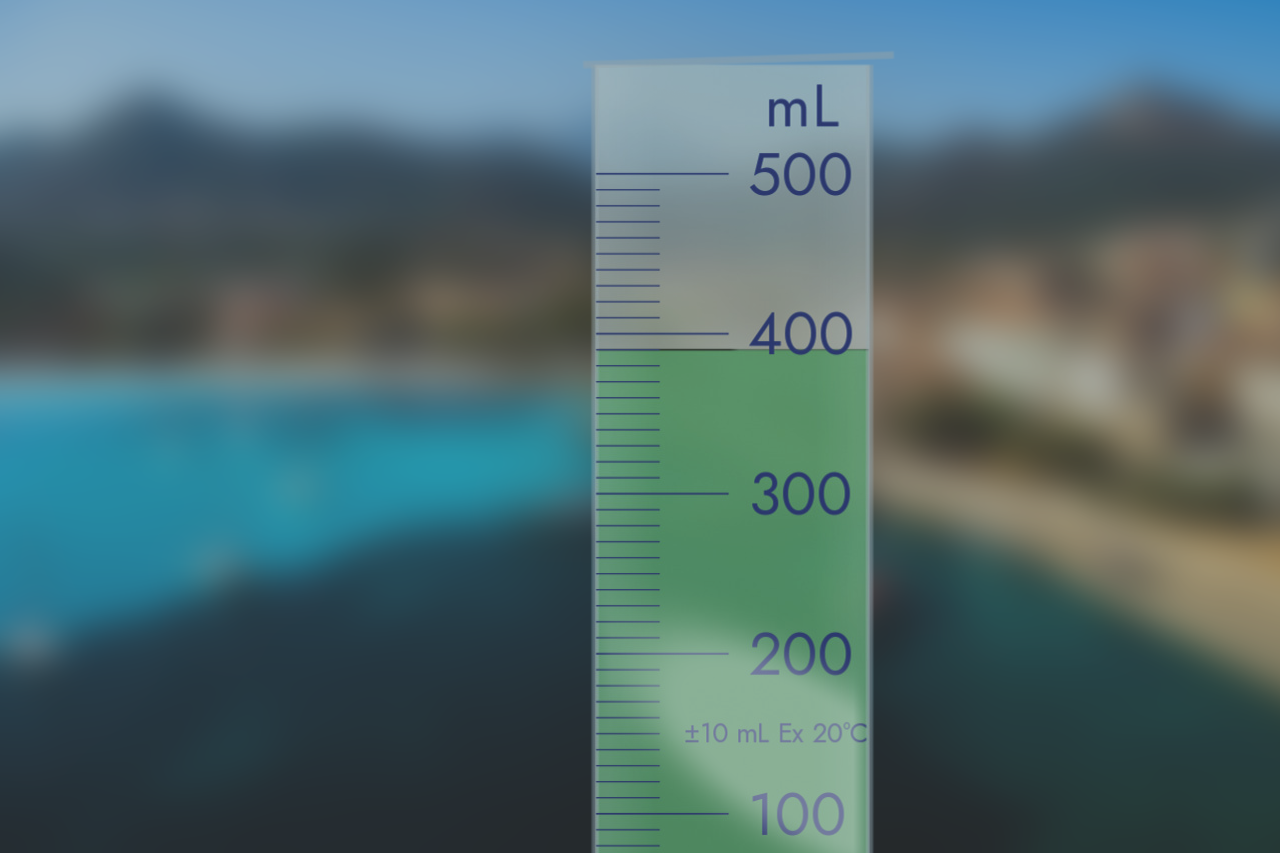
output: 390 mL
